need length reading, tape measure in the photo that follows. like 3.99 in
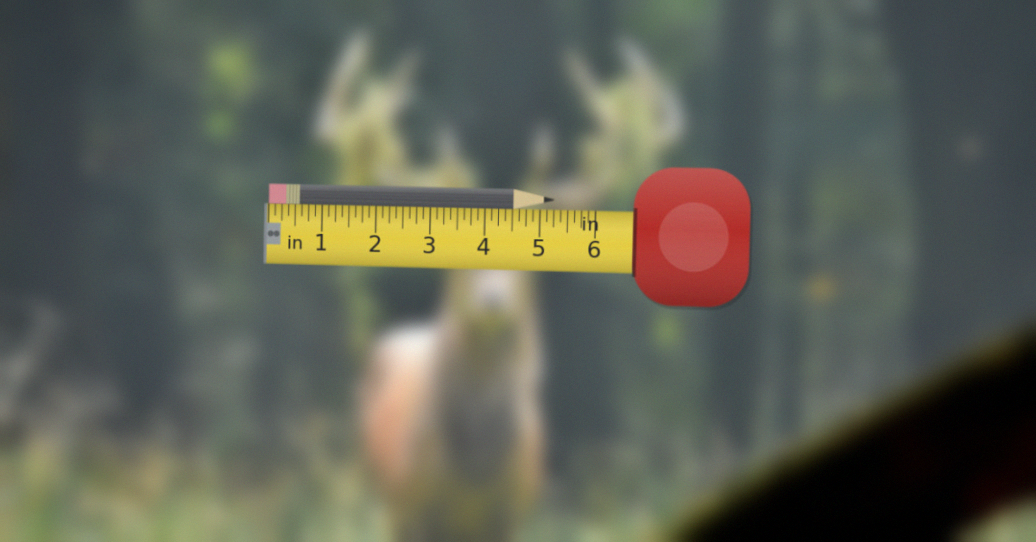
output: 5.25 in
